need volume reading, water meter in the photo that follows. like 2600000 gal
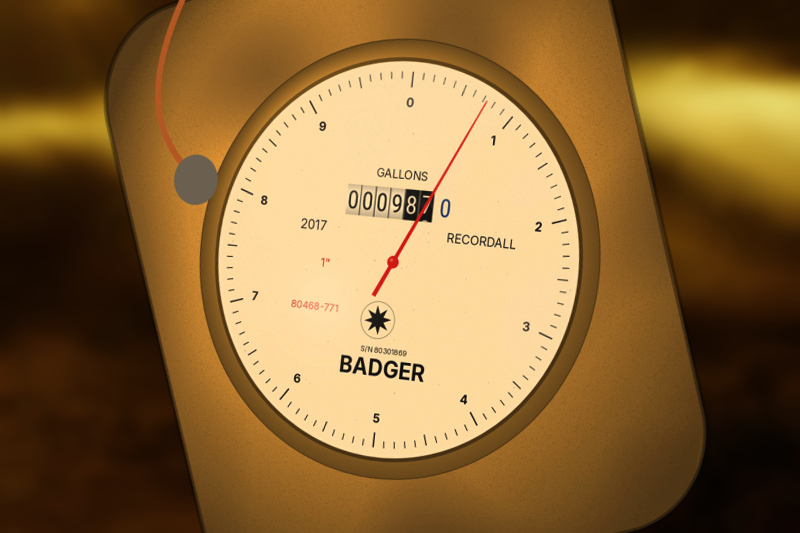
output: 9870.7 gal
